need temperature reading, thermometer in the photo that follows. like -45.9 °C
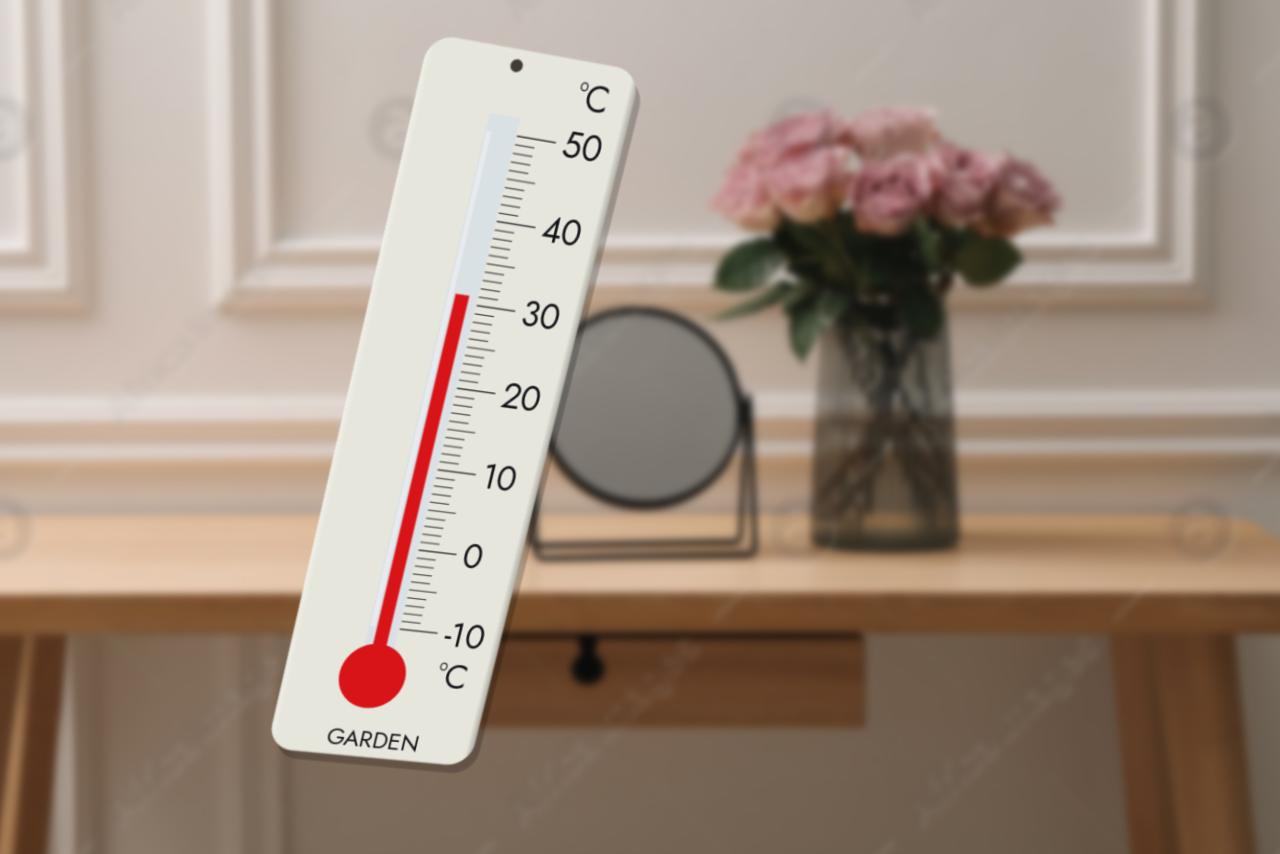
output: 31 °C
